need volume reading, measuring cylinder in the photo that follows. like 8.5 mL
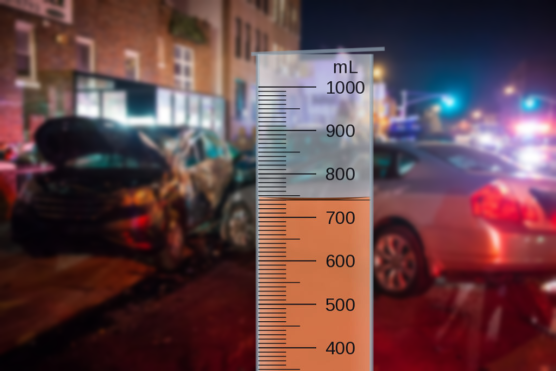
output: 740 mL
